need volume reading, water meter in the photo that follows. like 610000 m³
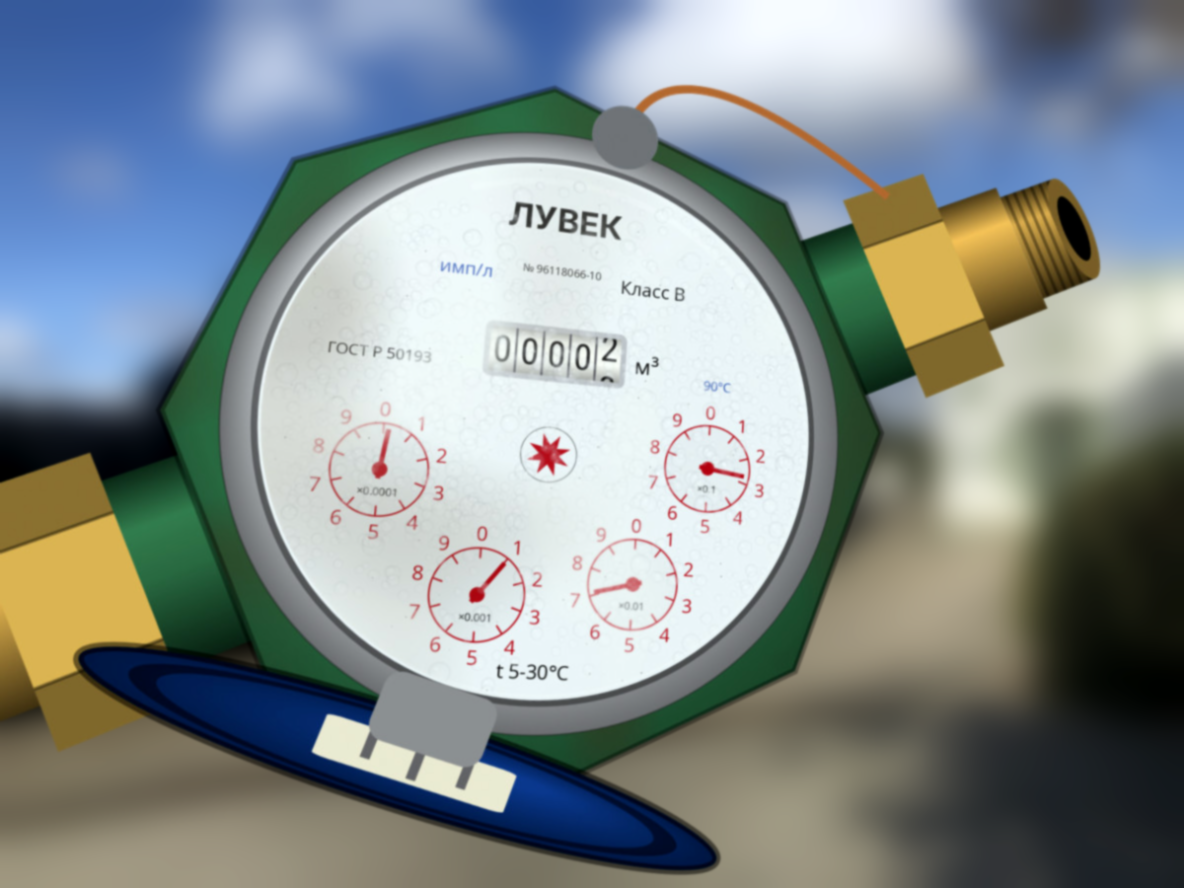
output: 2.2710 m³
